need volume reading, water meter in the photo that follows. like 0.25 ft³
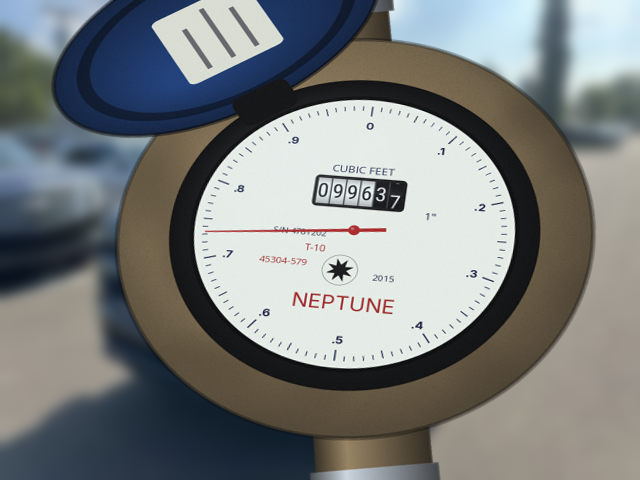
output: 99636.73 ft³
